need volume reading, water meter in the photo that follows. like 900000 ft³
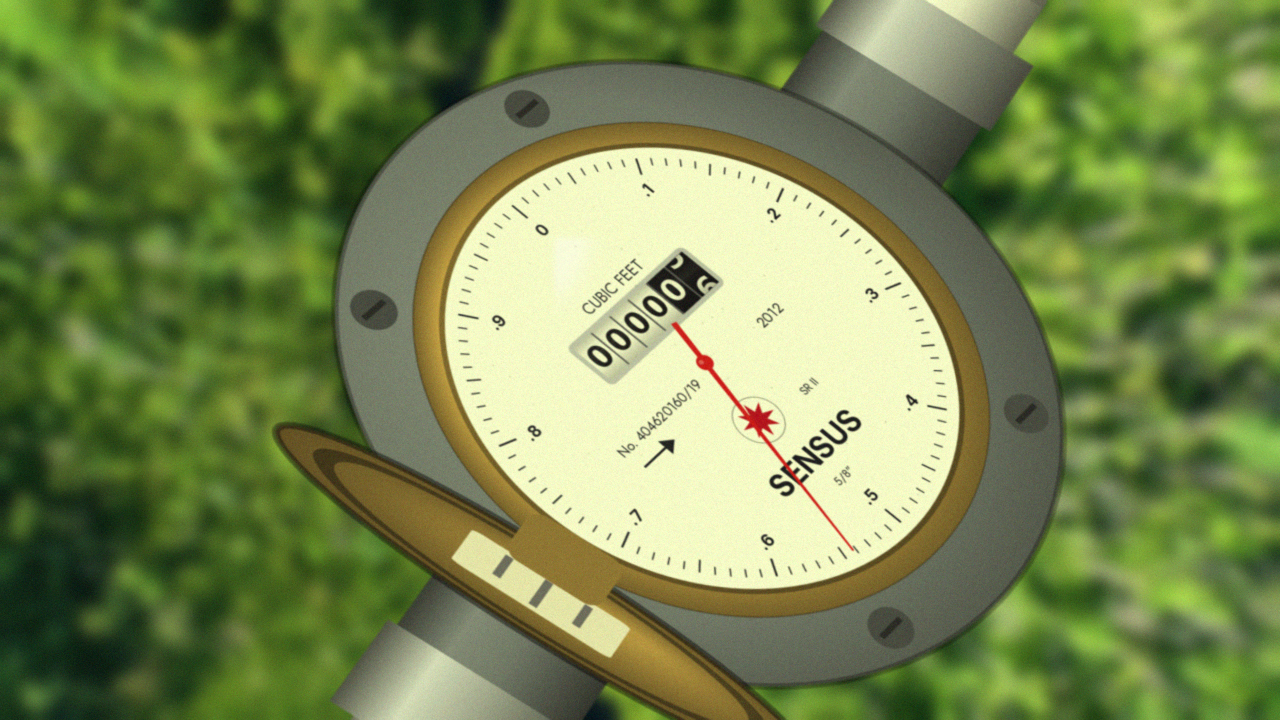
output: 5.54 ft³
